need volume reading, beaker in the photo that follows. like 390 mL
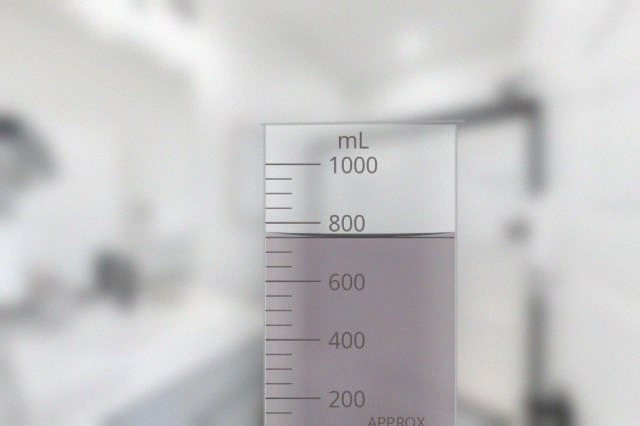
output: 750 mL
